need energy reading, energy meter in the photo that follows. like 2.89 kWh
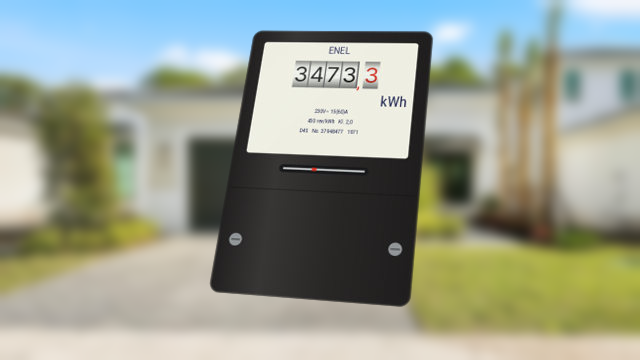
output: 3473.3 kWh
